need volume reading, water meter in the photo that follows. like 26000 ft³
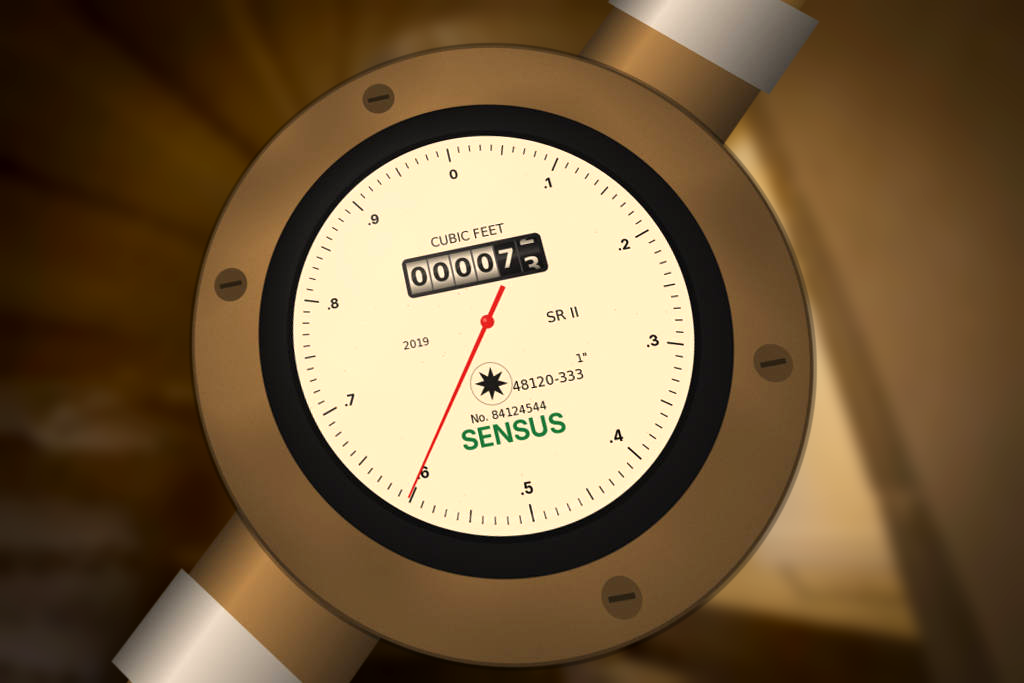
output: 72.60 ft³
